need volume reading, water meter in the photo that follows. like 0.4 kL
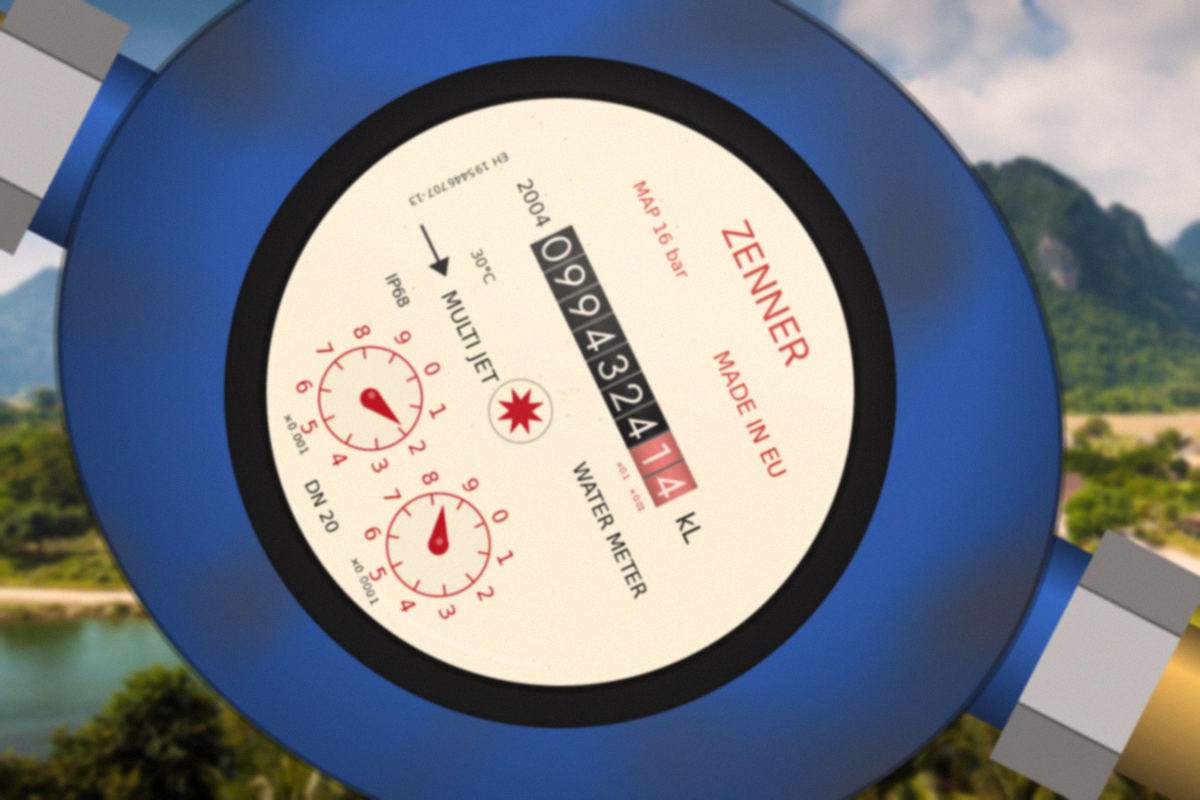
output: 994324.1418 kL
